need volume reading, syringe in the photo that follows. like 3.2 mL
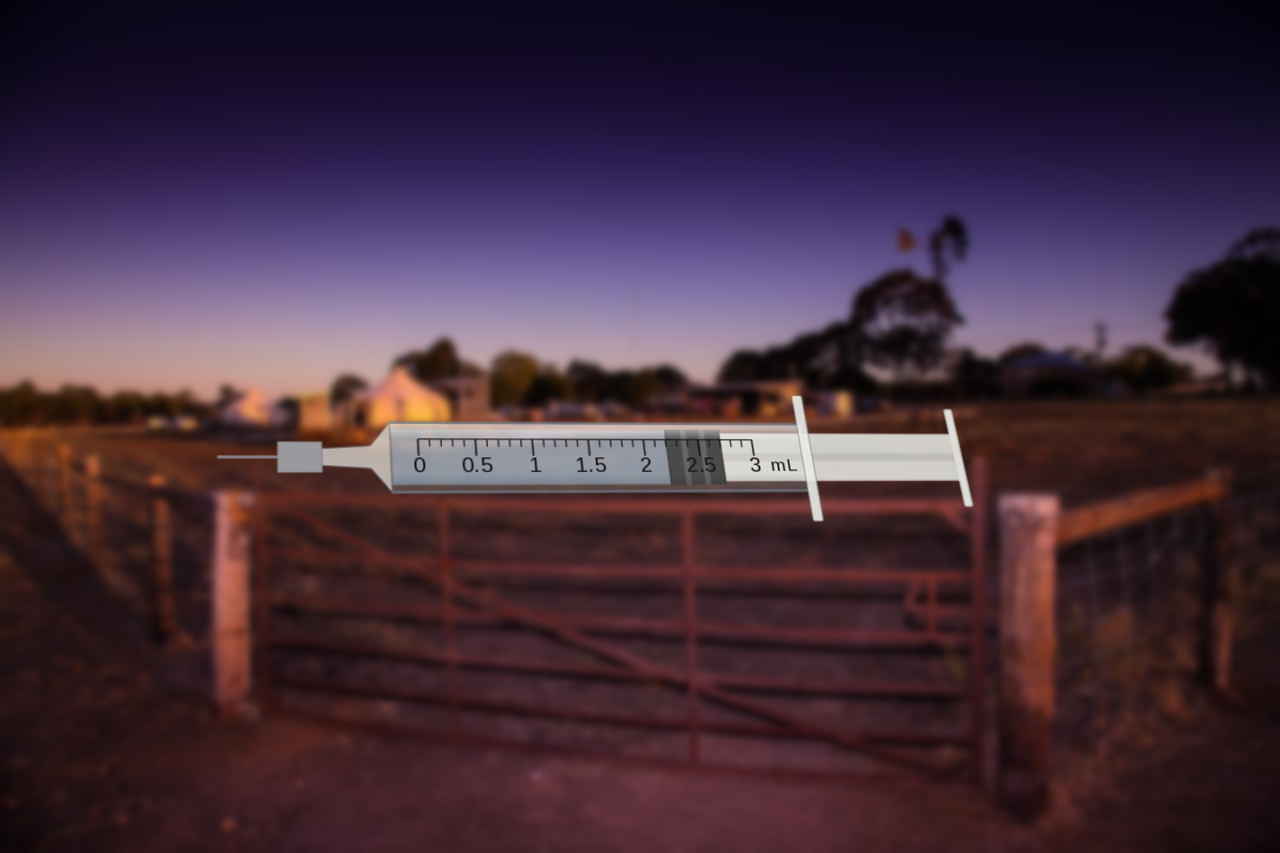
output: 2.2 mL
